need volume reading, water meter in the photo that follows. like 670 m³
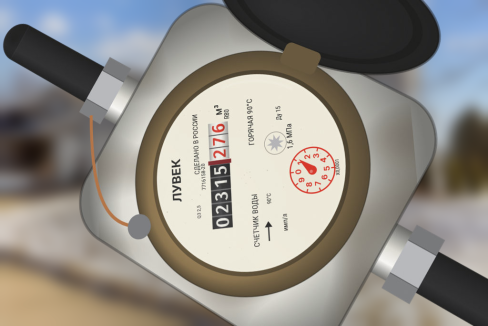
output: 2315.2761 m³
